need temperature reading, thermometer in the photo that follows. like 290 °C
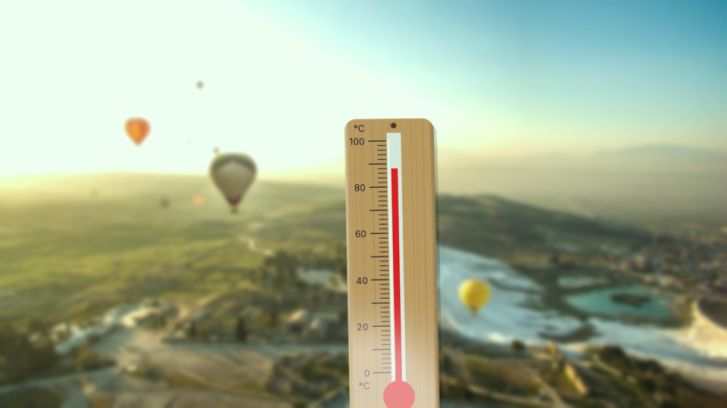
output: 88 °C
